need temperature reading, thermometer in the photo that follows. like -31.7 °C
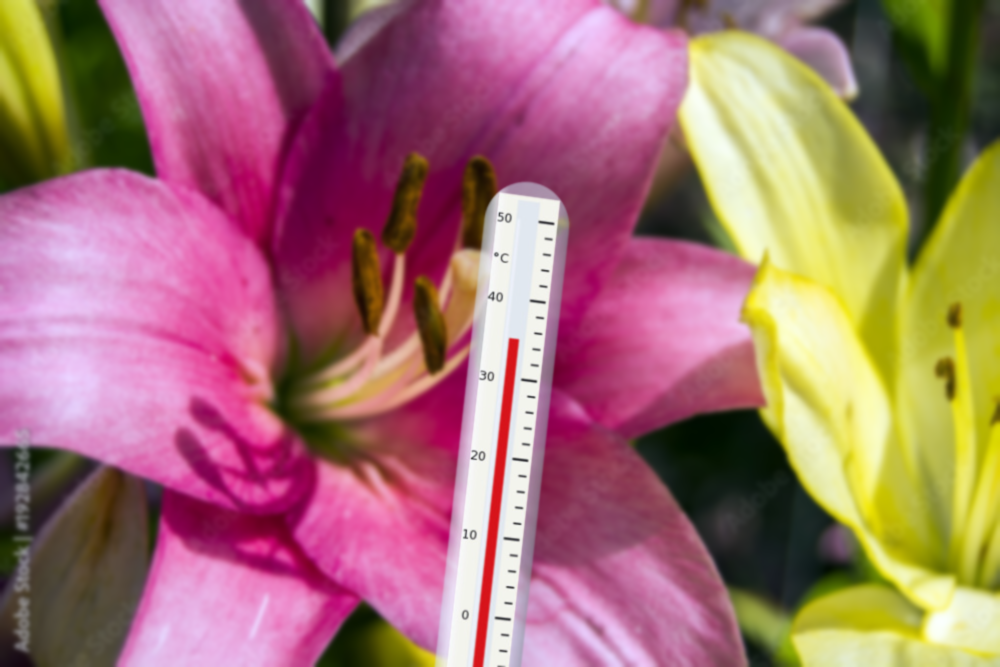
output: 35 °C
